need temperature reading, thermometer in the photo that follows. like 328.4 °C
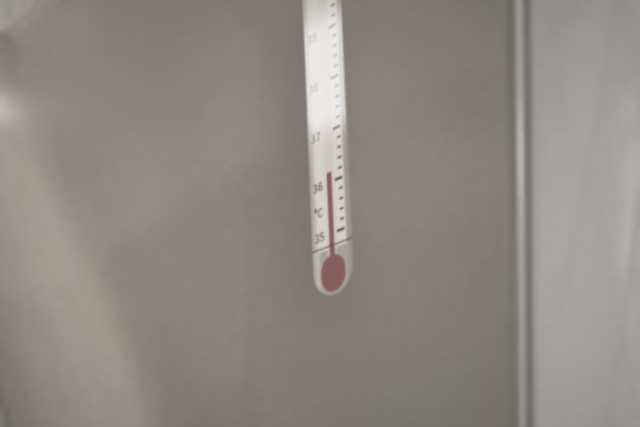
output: 36.2 °C
